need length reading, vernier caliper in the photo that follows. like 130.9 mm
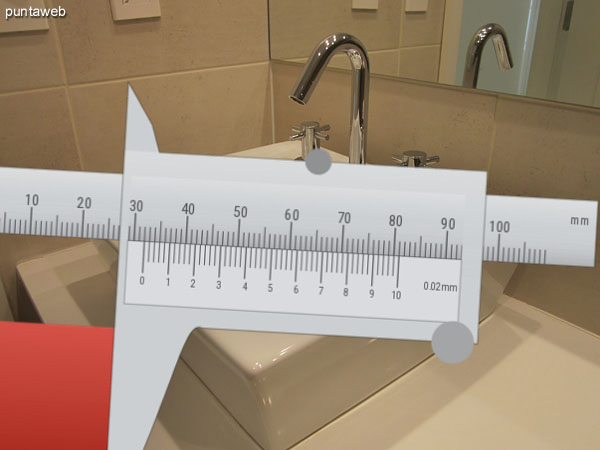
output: 32.0 mm
